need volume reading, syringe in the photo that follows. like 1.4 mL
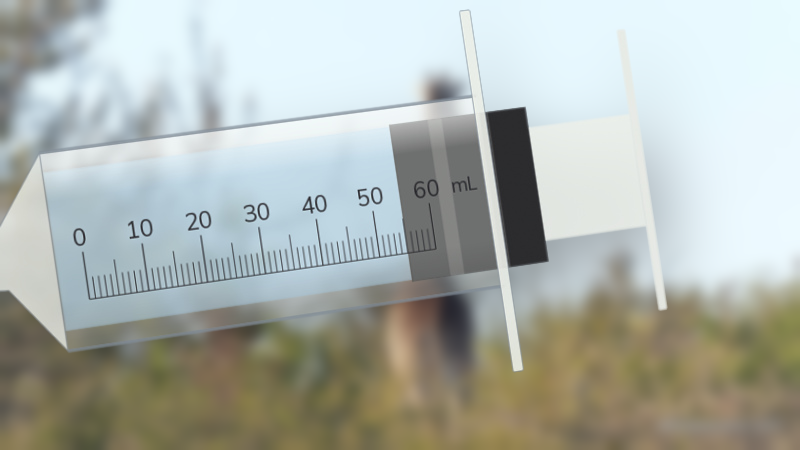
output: 55 mL
